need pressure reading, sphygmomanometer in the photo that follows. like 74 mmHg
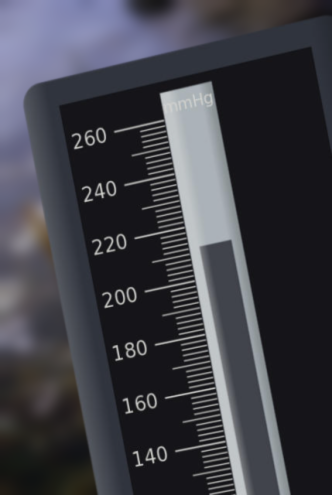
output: 212 mmHg
